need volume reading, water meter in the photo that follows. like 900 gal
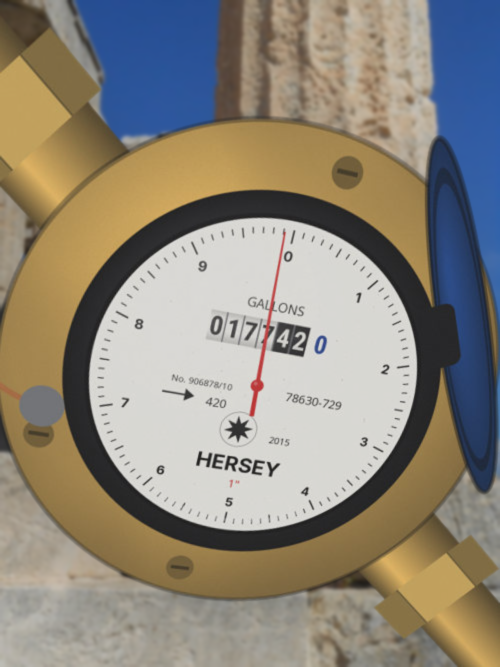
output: 177419.9 gal
